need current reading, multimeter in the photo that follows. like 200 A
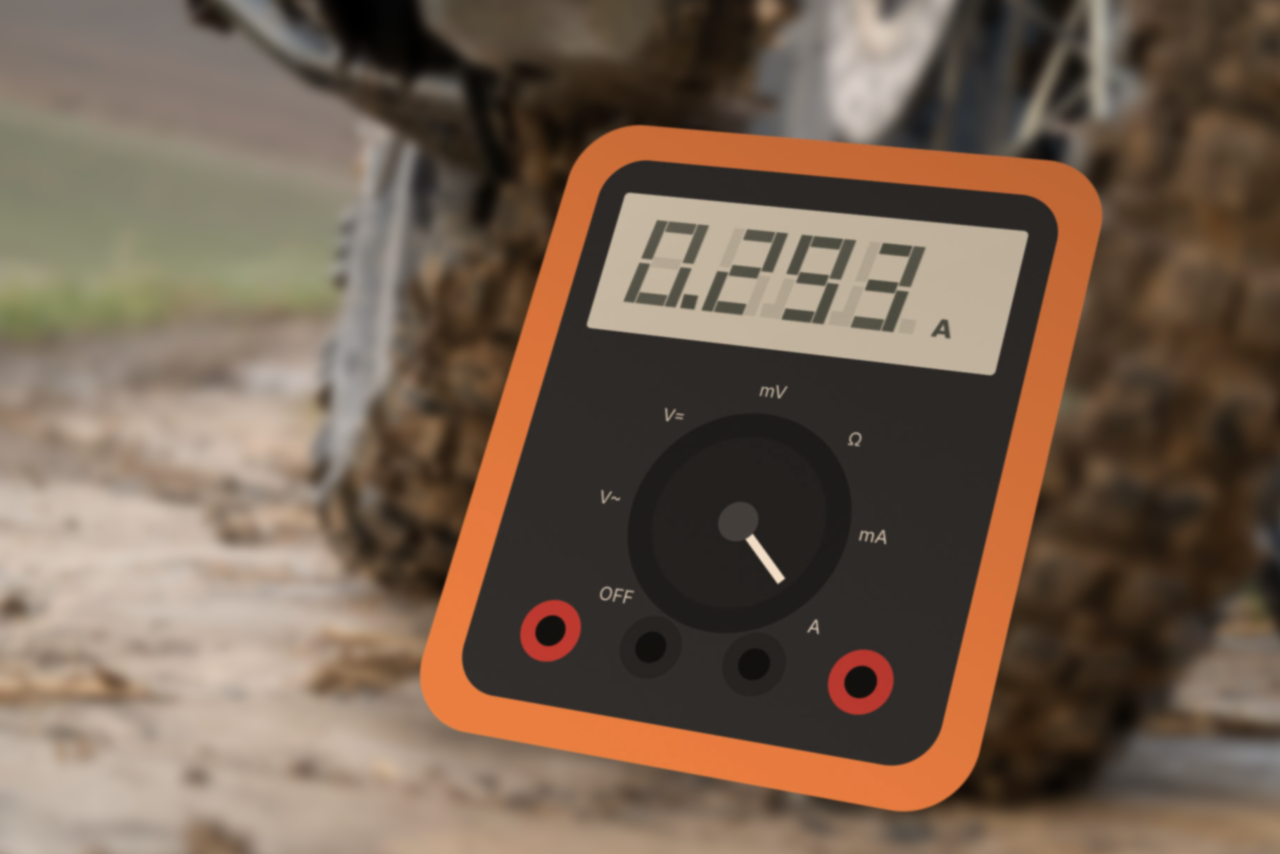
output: 0.293 A
